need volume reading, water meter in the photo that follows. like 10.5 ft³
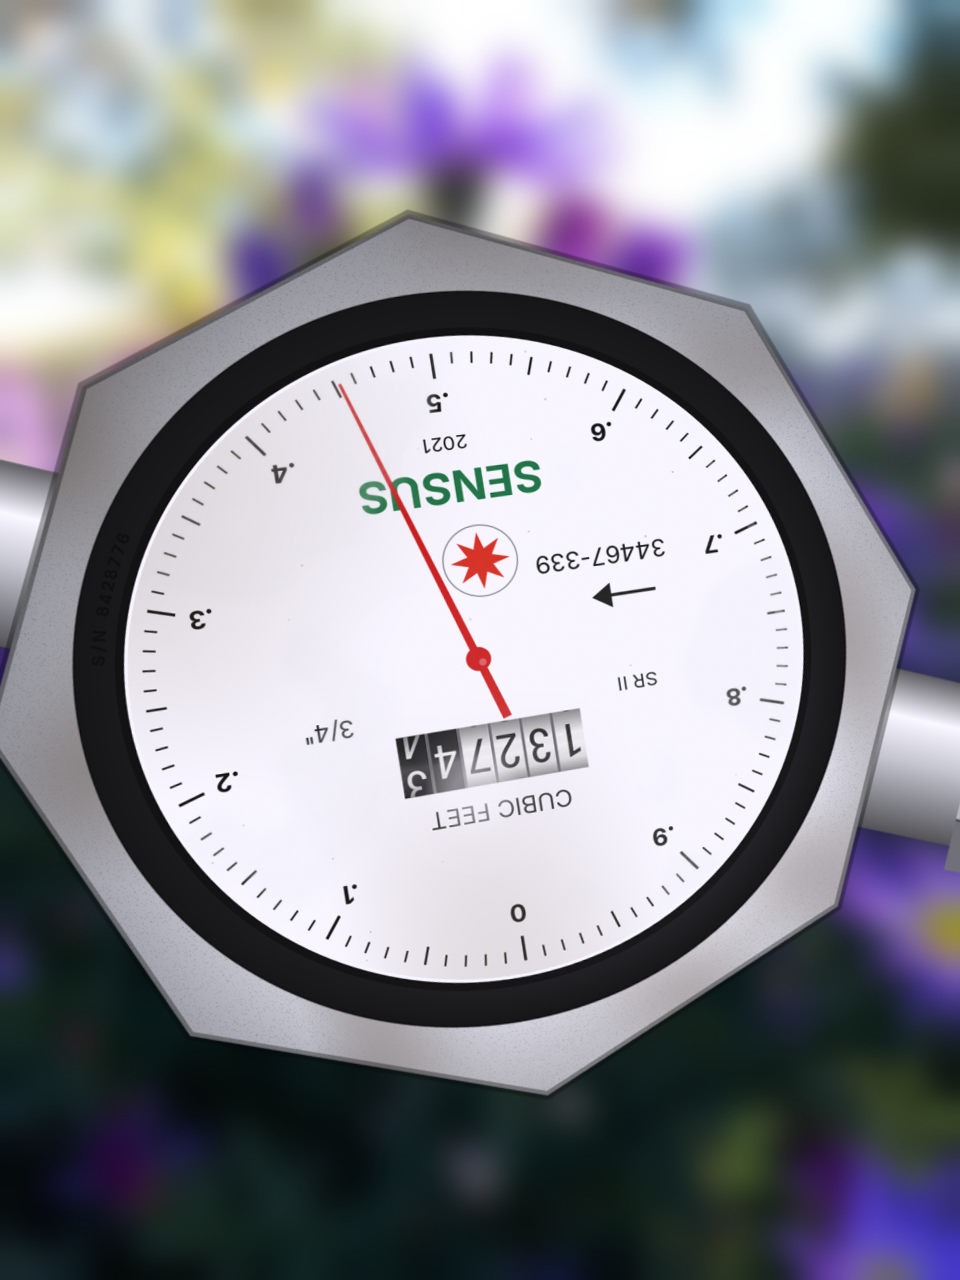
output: 132743.45 ft³
